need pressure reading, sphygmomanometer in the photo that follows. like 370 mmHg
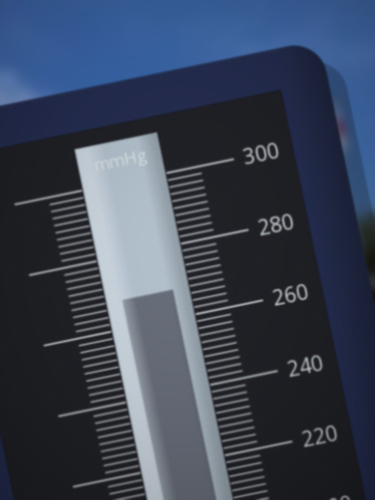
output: 268 mmHg
